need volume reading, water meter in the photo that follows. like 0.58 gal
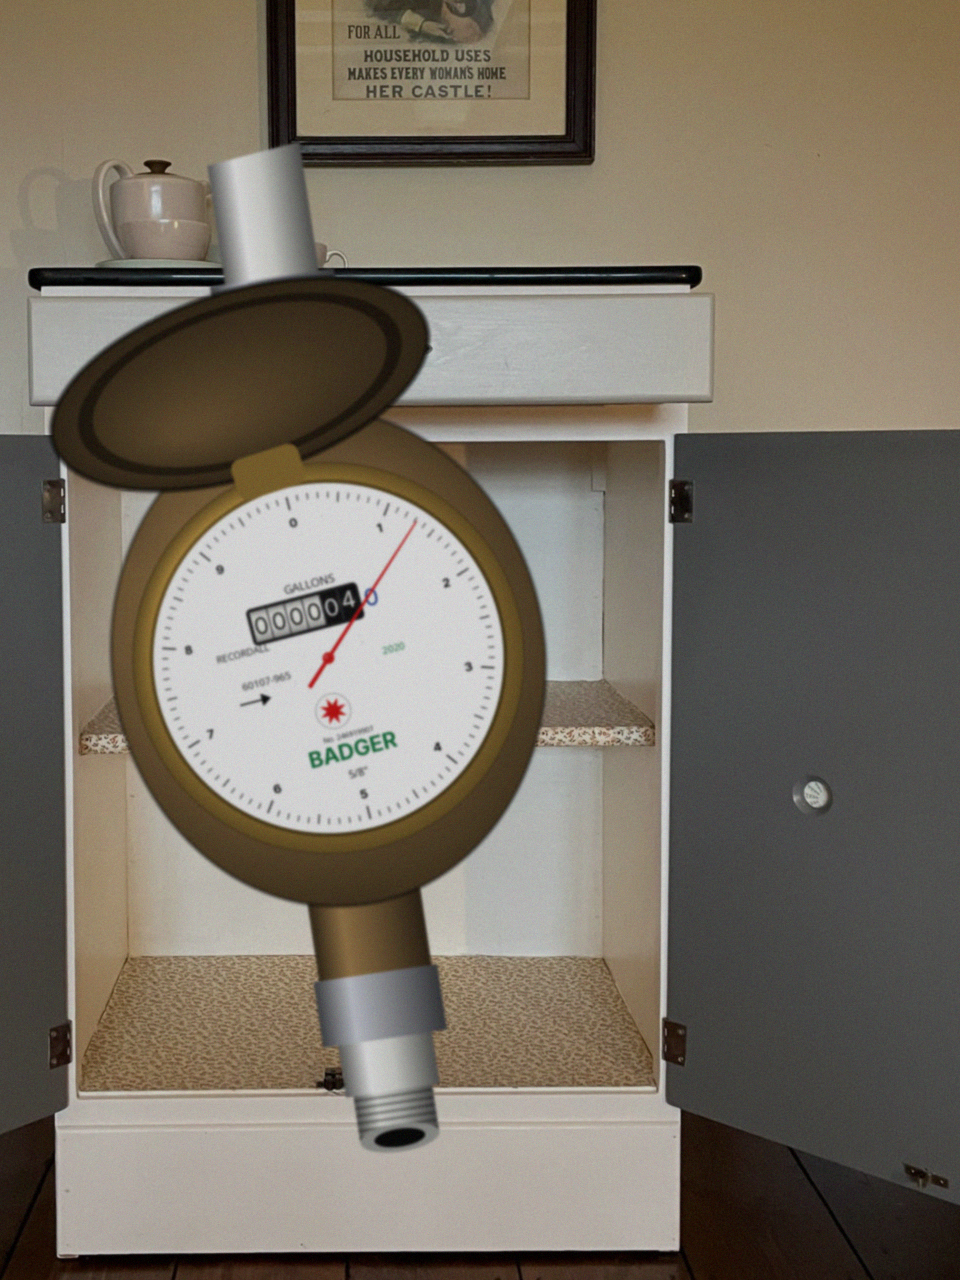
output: 41.3 gal
